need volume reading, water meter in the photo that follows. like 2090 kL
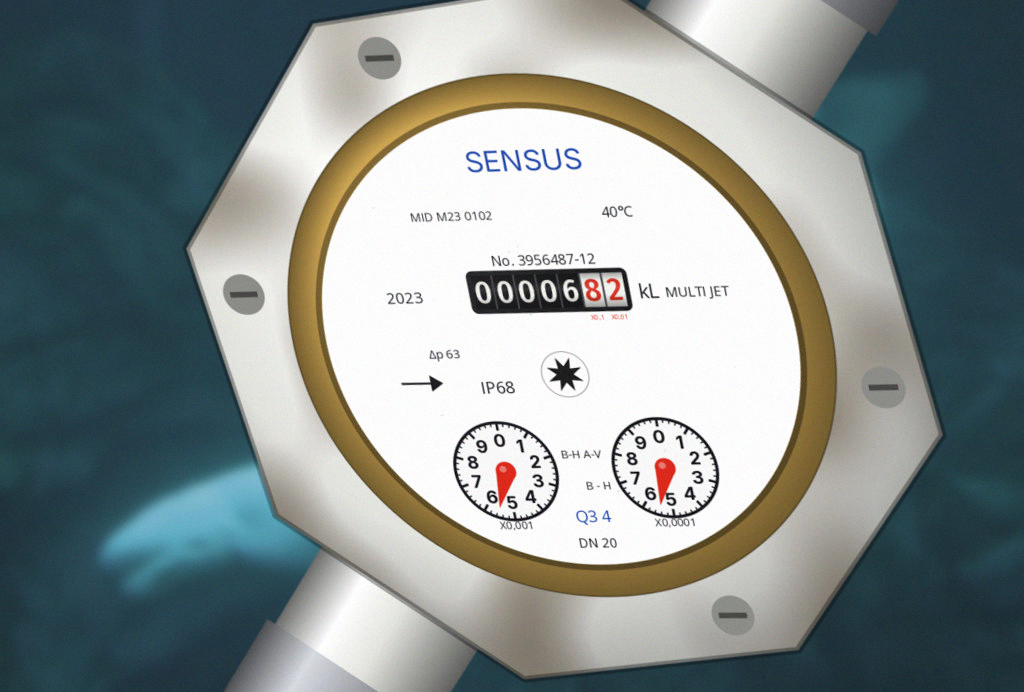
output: 6.8255 kL
